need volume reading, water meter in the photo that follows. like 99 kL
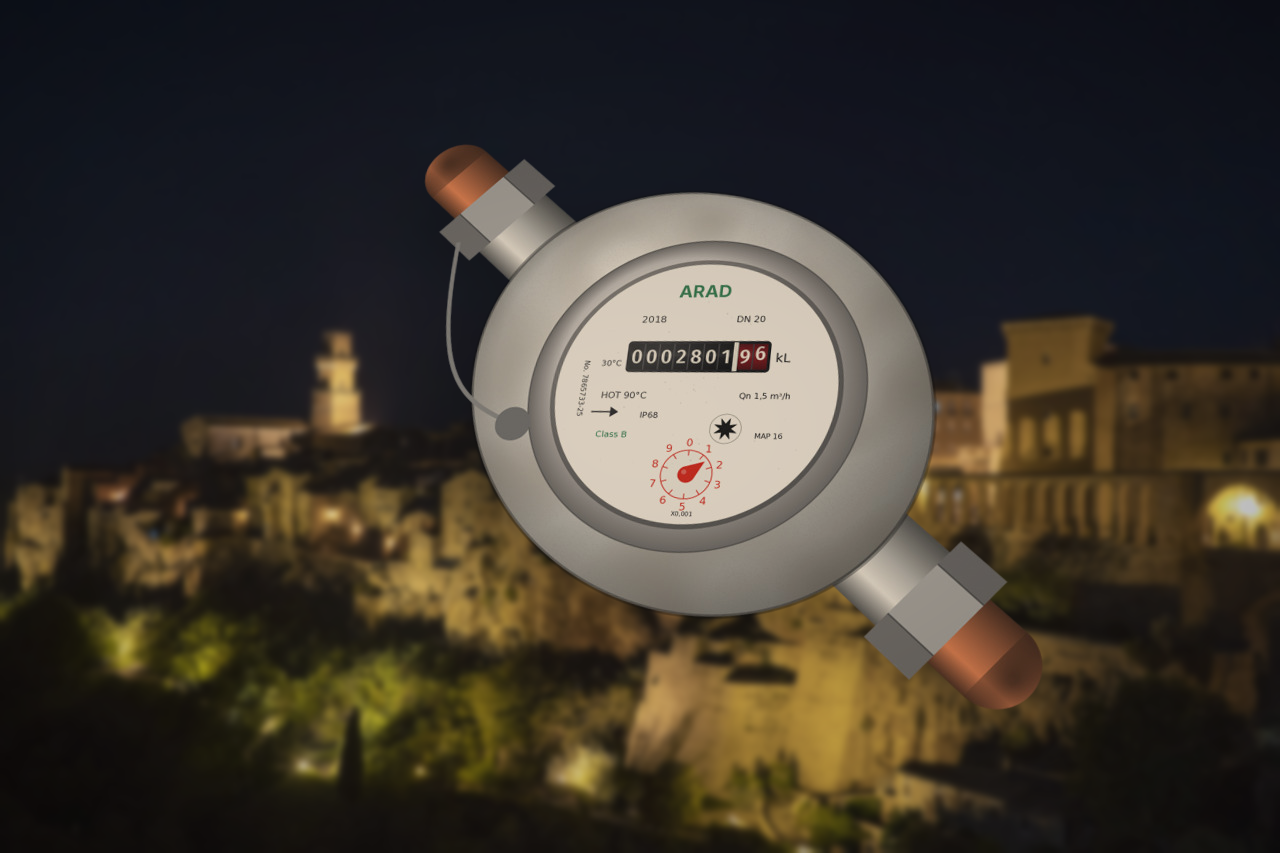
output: 2801.961 kL
